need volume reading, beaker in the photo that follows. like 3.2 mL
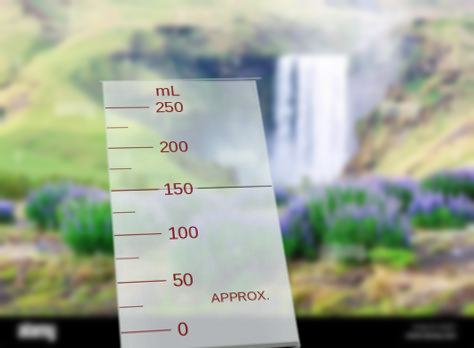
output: 150 mL
